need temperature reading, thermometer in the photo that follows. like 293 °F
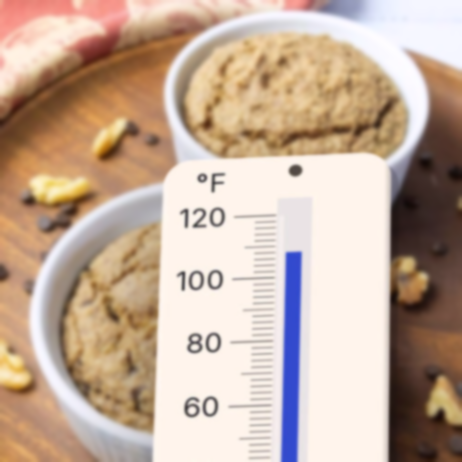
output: 108 °F
